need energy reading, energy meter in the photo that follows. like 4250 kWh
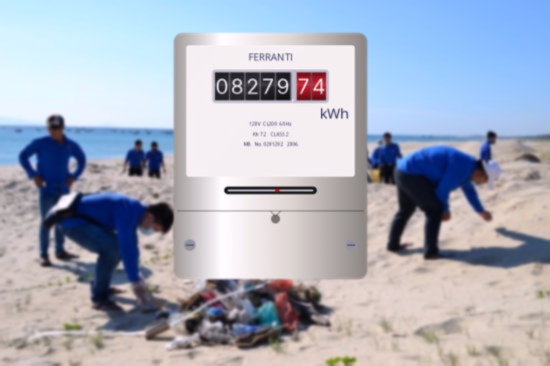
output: 8279.74 kWh
